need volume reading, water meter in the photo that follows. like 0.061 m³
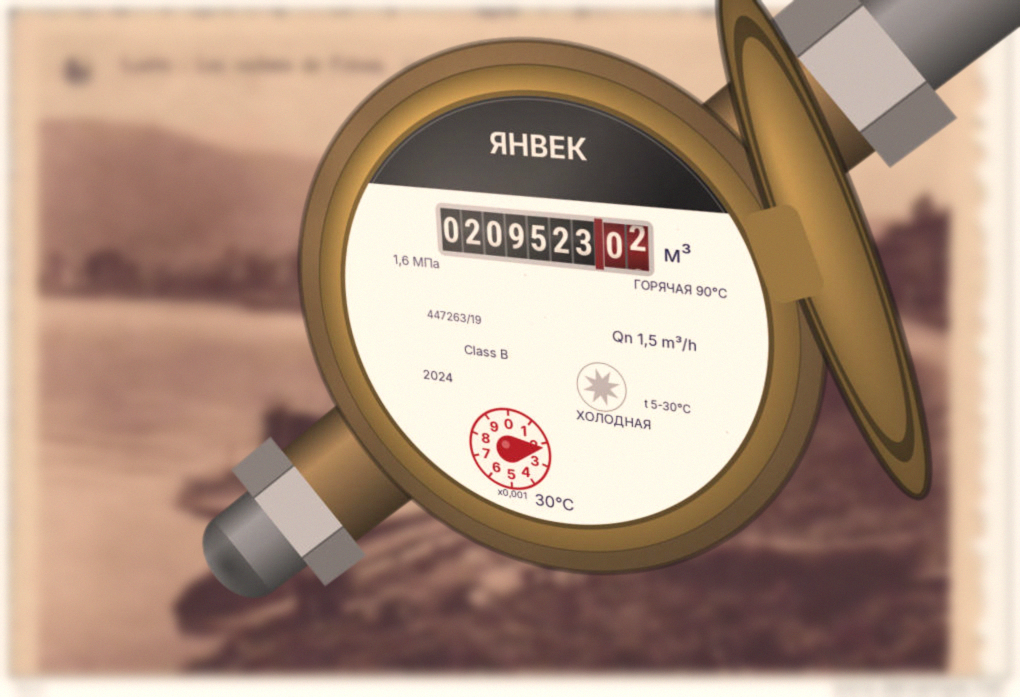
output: 209523.022 m³
